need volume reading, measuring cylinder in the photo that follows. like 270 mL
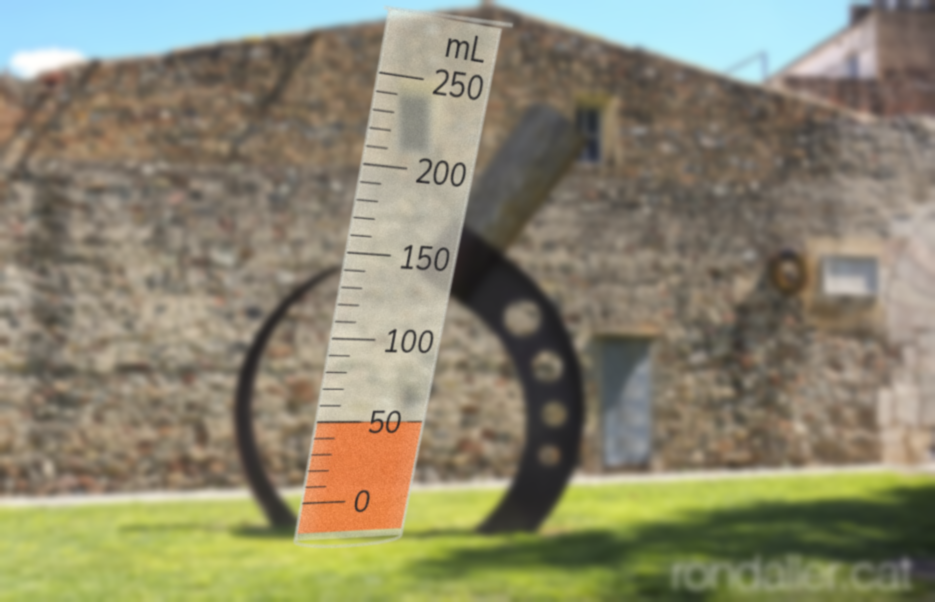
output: 50 mL
